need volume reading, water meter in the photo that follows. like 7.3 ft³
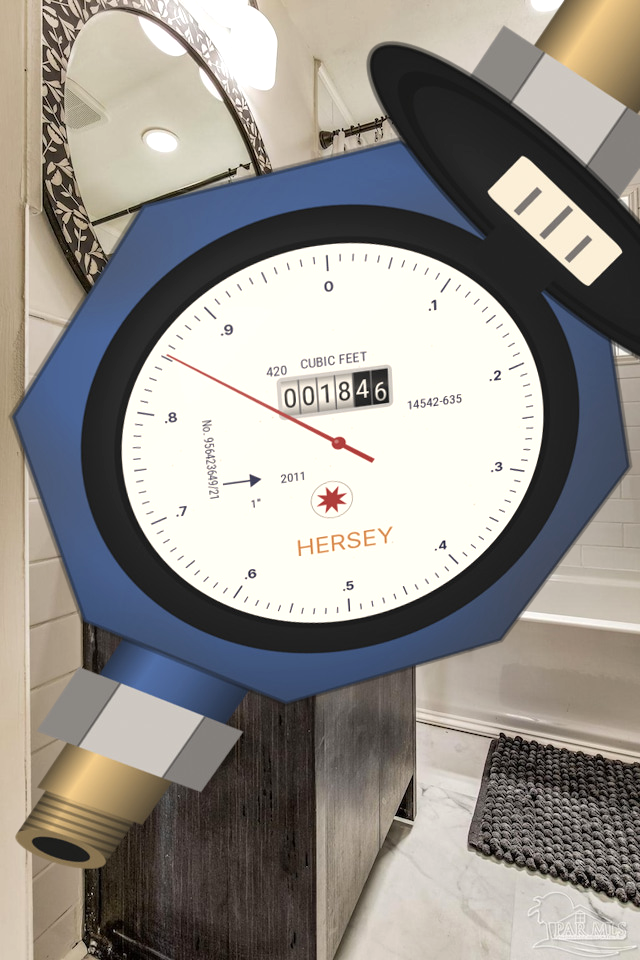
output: 1845.85 ft³
